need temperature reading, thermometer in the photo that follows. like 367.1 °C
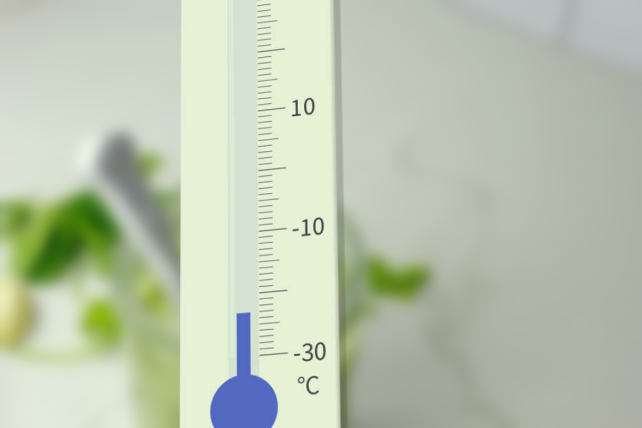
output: -23 °C
